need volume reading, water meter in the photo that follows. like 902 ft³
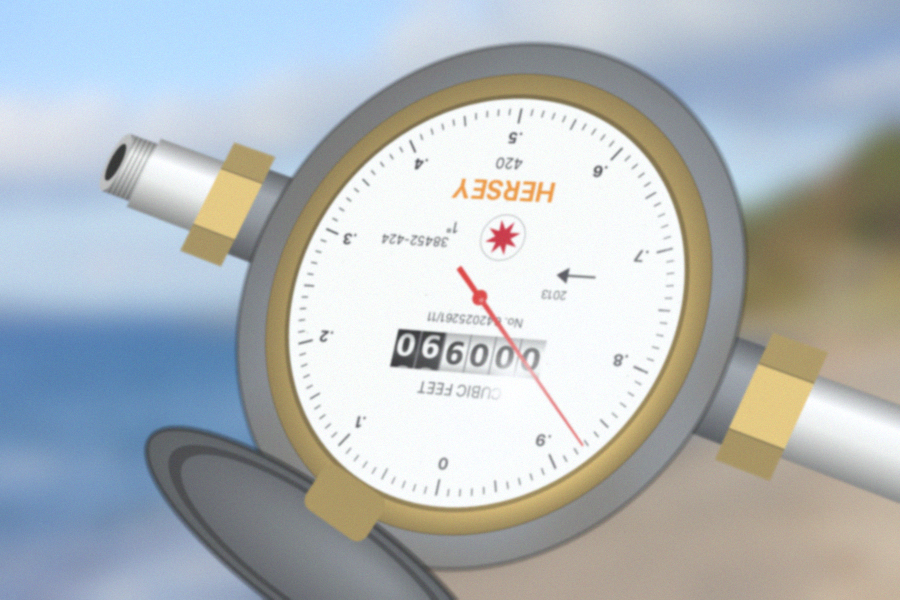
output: 989.87 ft³
